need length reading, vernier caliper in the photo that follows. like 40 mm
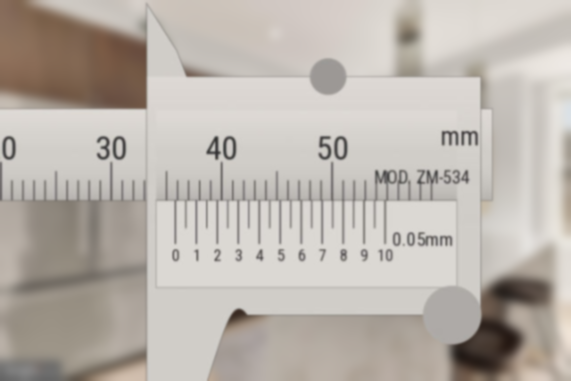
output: 35.8 mm
